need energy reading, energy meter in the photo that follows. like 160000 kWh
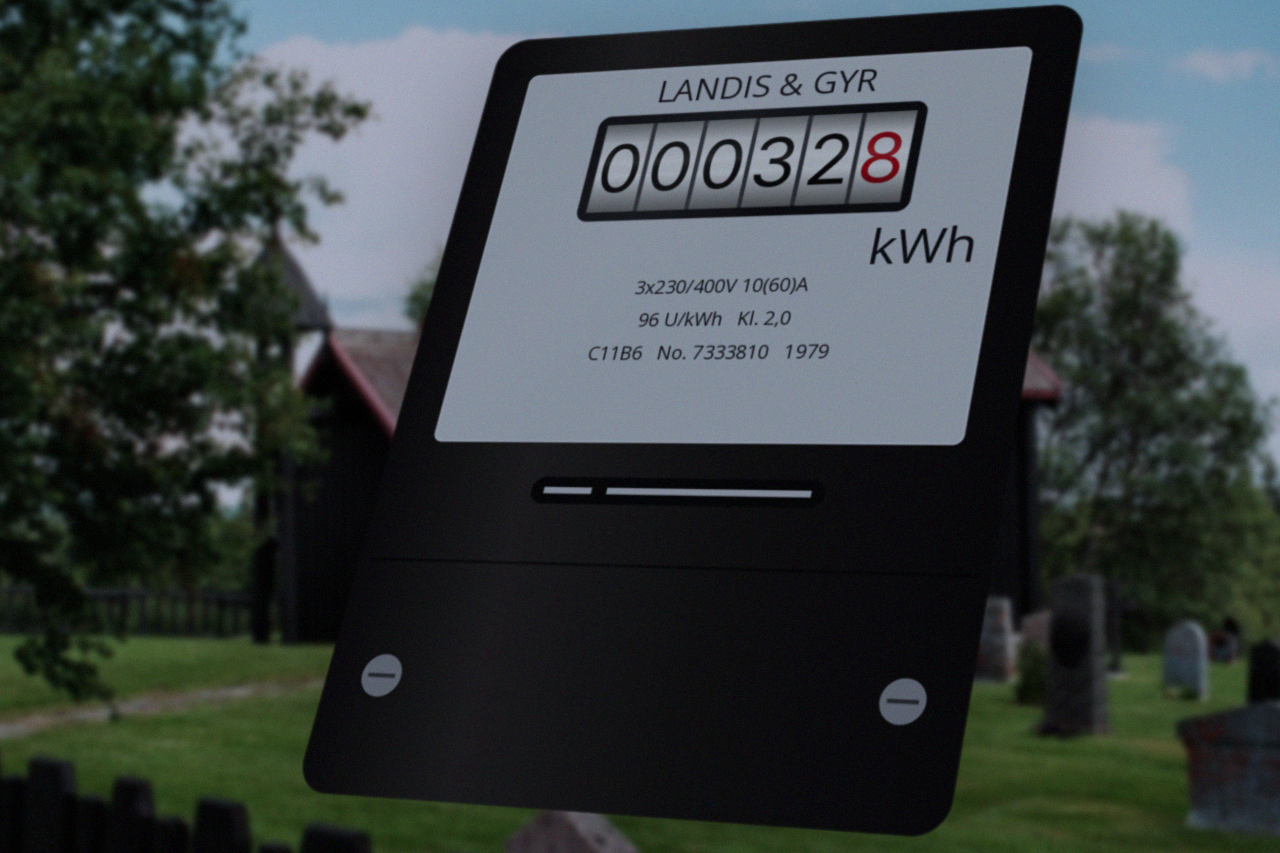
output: 32.8 kWh
